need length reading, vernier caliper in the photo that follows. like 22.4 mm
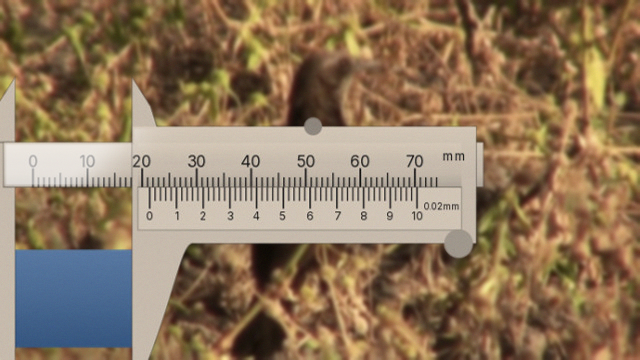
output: 21.4 mm
